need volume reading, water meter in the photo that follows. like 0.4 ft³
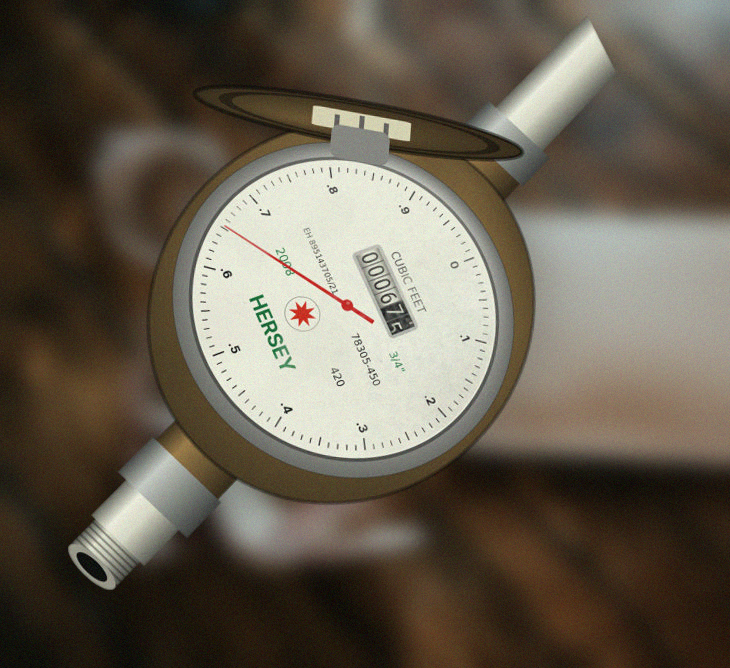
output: 674.65 ft³
